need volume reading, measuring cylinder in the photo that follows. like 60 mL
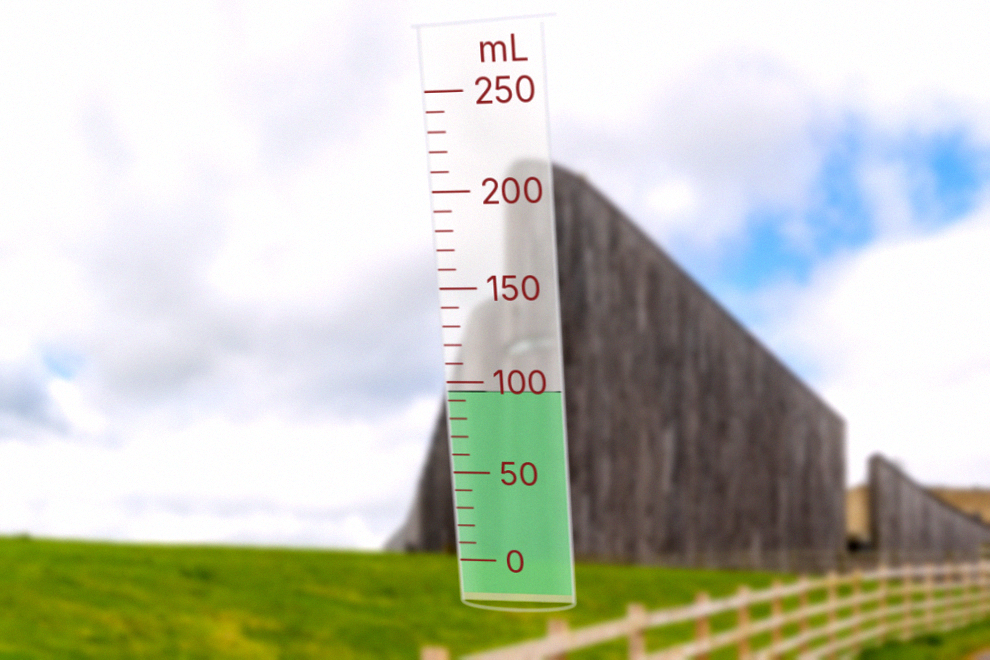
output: 95 mL
